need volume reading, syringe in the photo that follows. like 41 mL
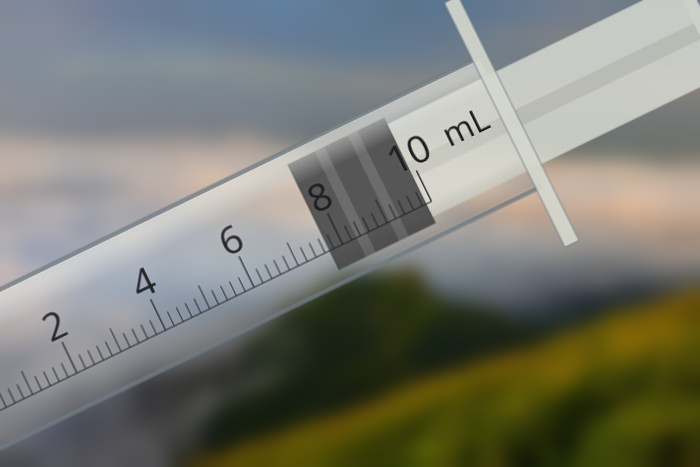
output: 7.7 mL
